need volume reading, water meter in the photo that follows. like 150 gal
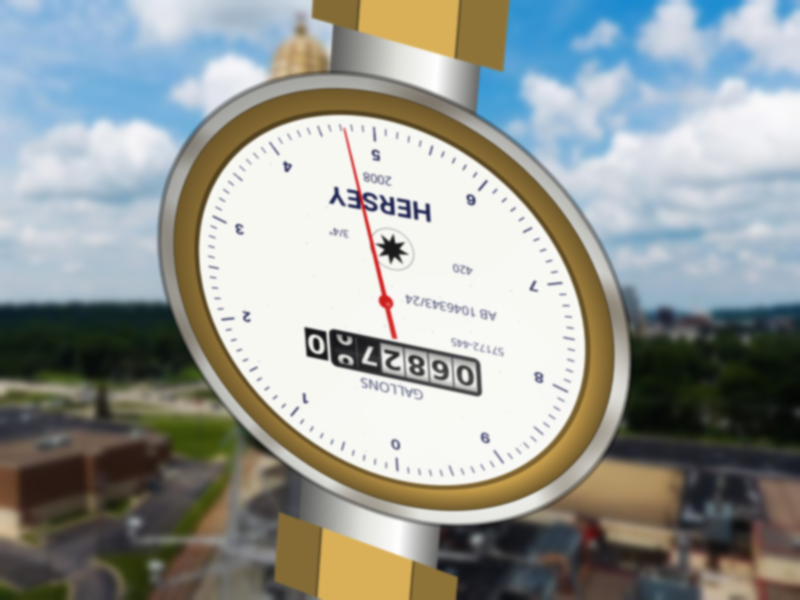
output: 682784.7 gal
